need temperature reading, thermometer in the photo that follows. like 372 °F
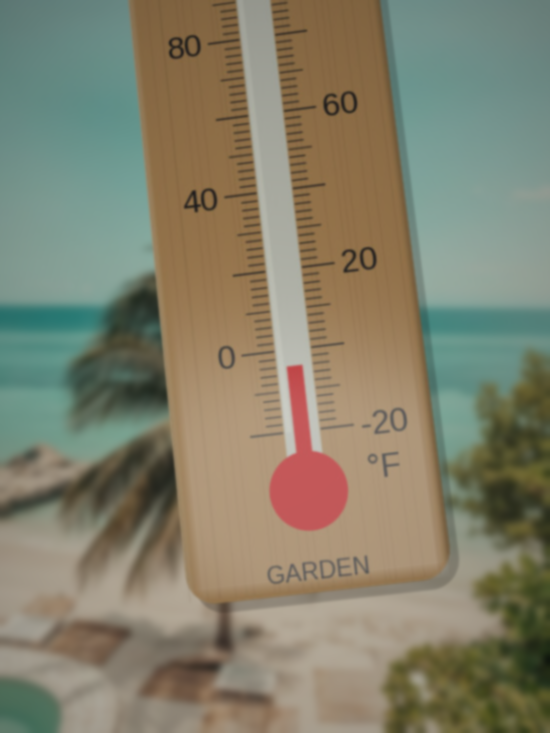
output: -4 °F
